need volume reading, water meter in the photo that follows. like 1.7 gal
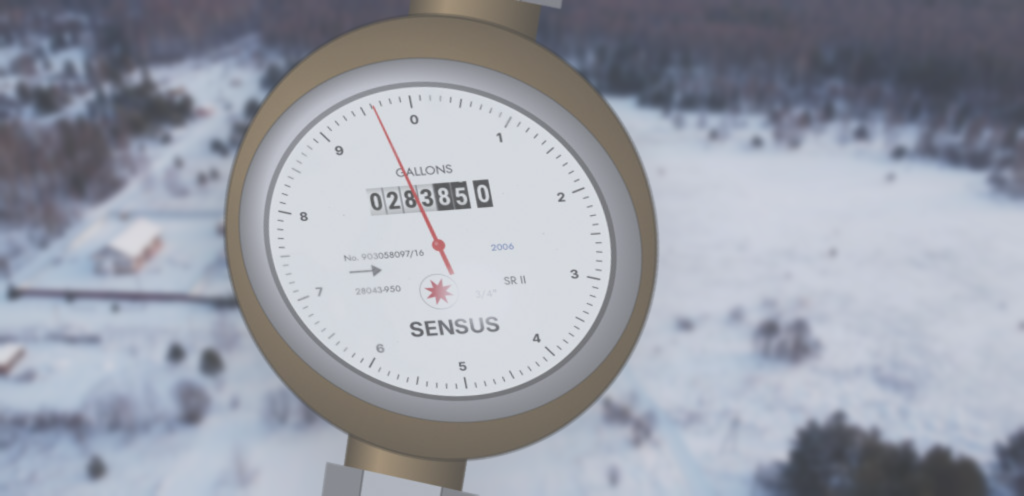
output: 283849.6 gal
